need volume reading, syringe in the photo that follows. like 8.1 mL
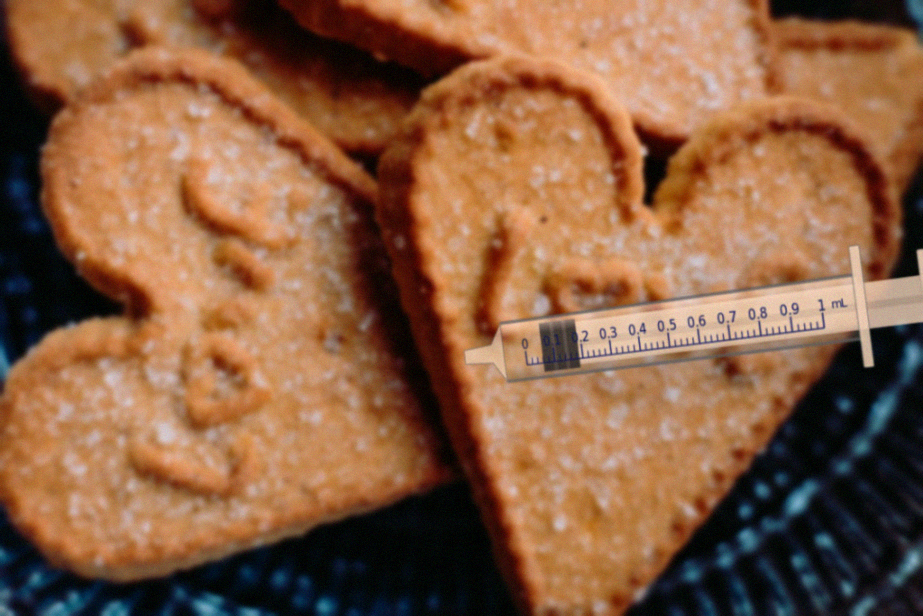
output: 0.06 mL
